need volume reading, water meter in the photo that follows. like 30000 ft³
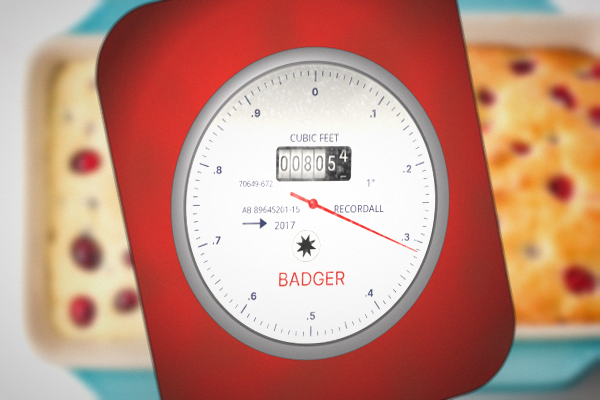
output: 8054.31 ft³
